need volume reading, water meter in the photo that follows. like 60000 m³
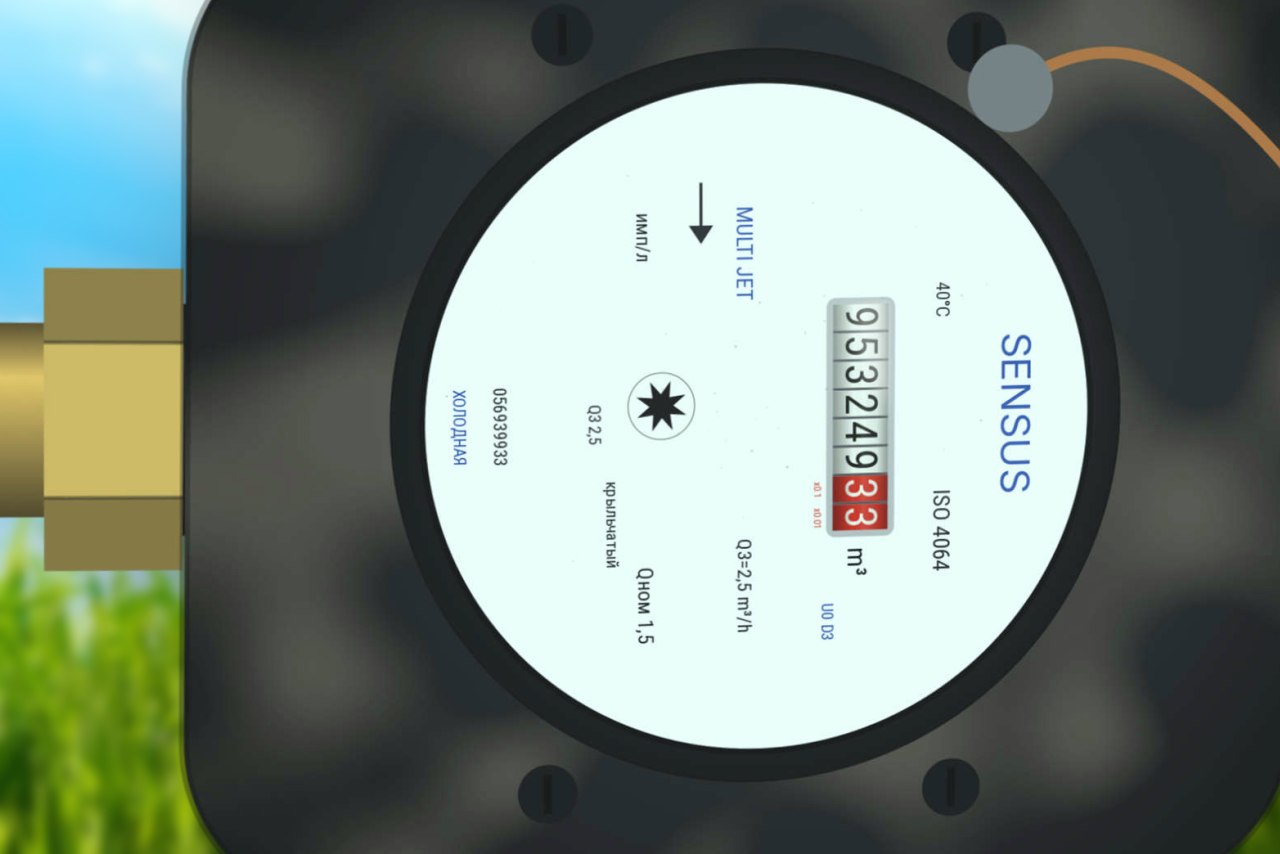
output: 953249.33 m³
